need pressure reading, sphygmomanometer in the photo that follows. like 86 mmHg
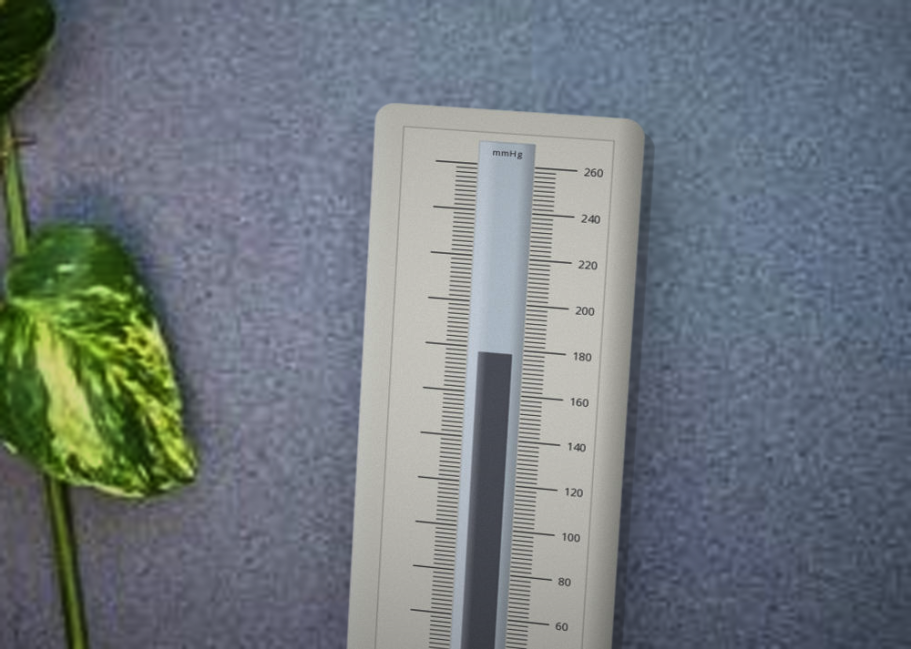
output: 178 mmHg
